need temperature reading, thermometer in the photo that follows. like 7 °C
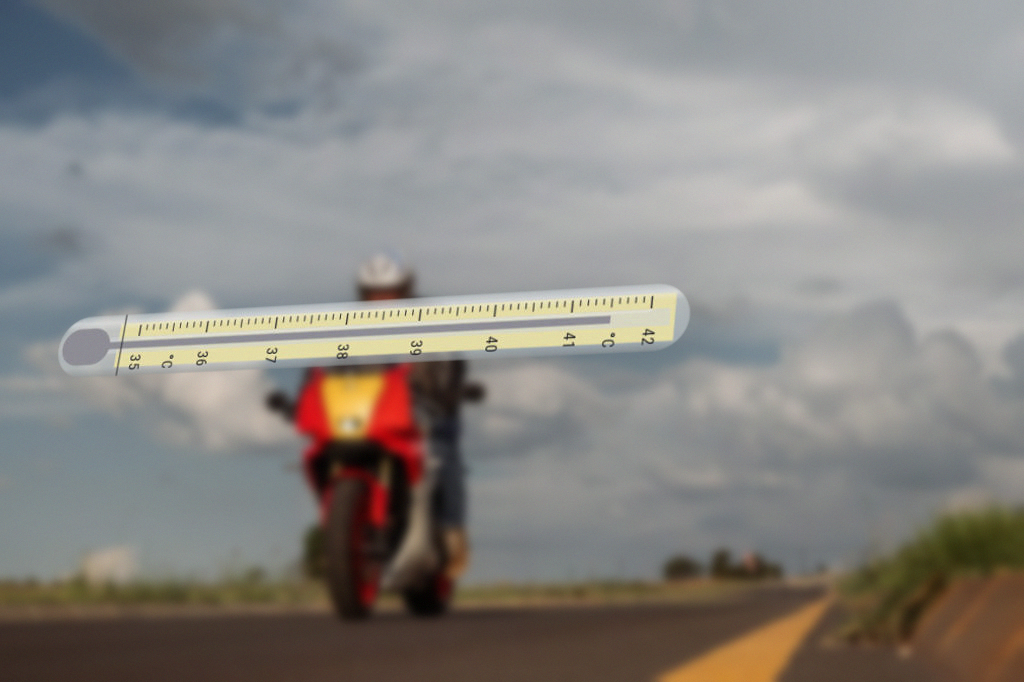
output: 41.5 °C
